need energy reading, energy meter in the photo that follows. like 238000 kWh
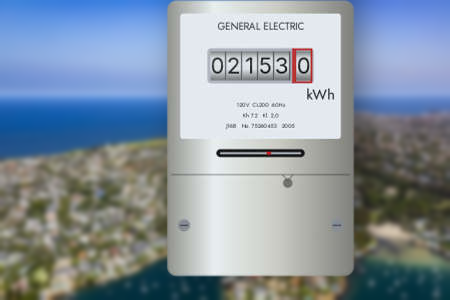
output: 2153.0 kWh
